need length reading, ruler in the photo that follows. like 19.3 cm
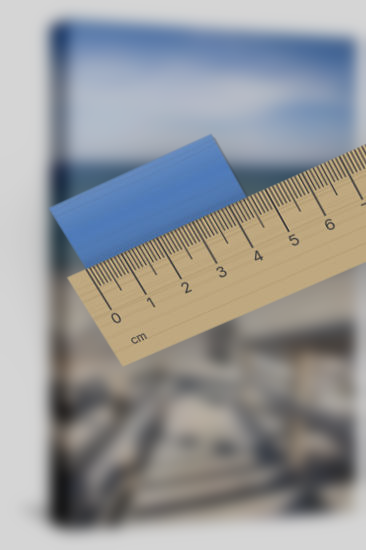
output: 4.5 cm
